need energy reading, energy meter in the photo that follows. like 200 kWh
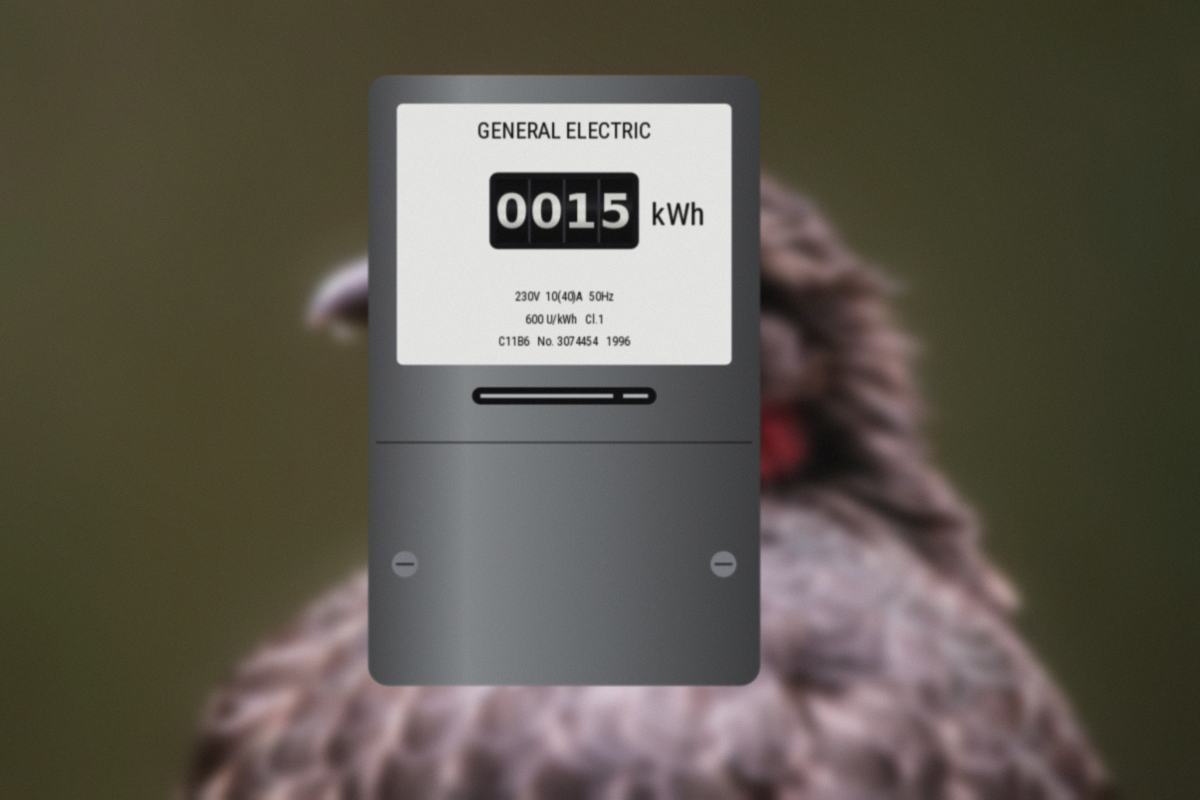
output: 15 kWh
